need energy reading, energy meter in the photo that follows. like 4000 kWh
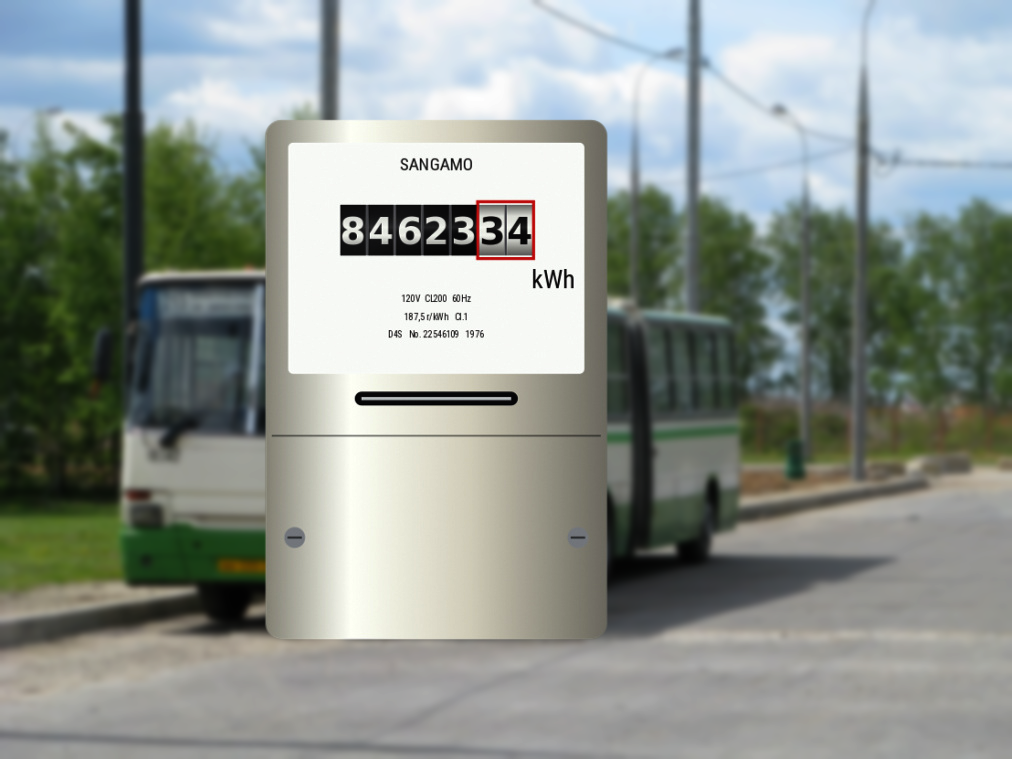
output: 84623.34 kWh
